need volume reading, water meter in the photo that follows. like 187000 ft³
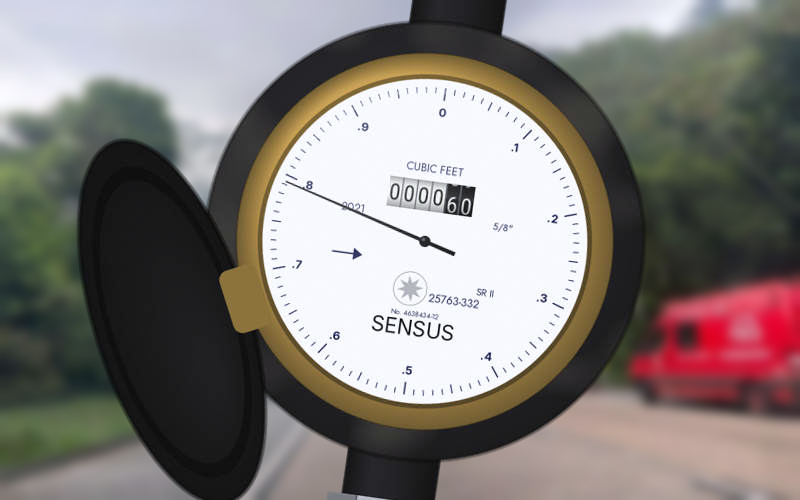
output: 59.79 ft³
